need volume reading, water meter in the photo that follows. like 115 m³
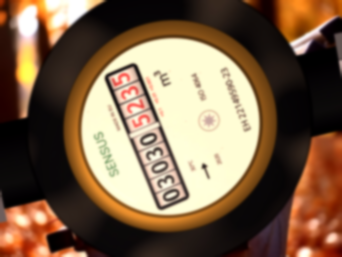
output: 3030.5235 m³
